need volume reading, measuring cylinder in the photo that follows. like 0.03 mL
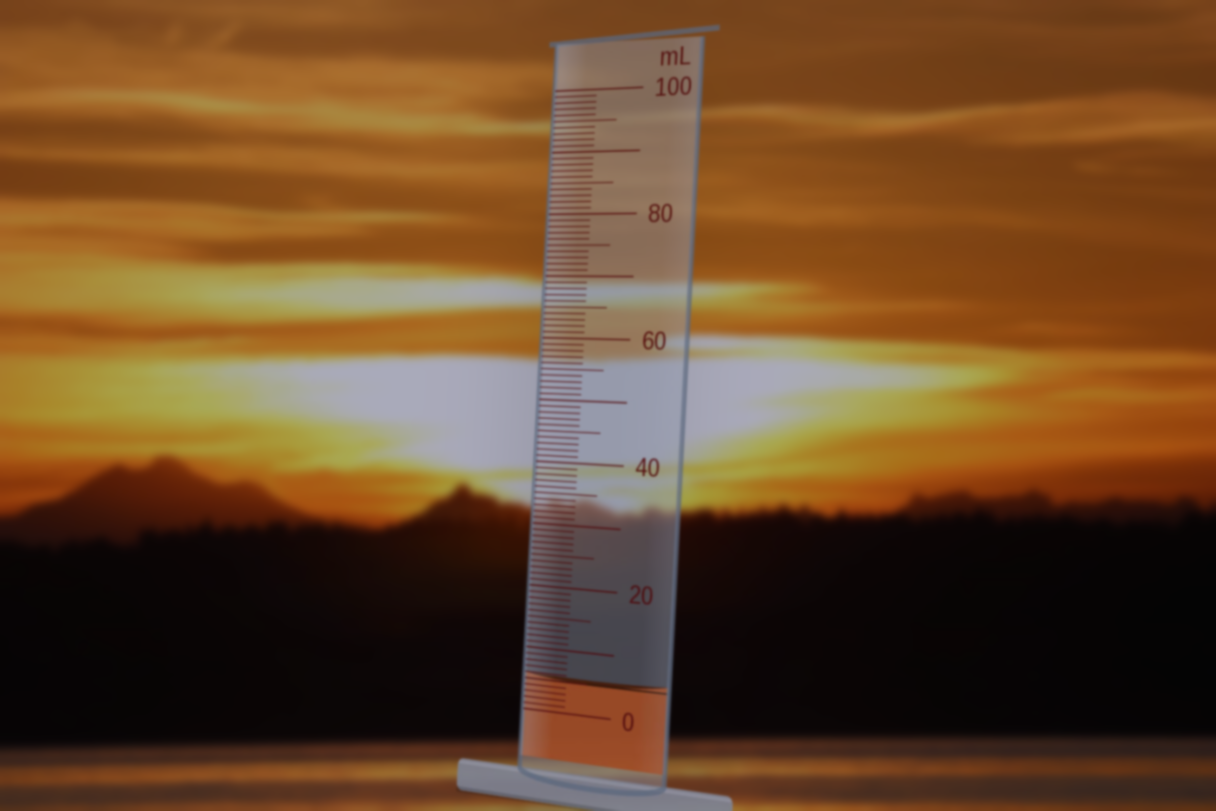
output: 5 mL
